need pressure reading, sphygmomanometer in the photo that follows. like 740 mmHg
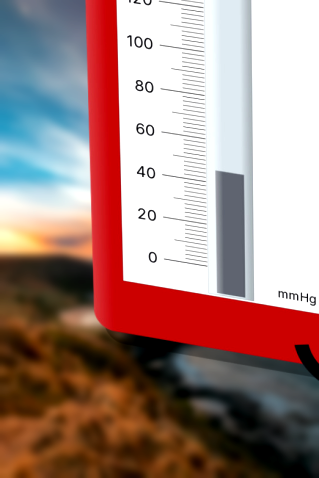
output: 46 mmHg
